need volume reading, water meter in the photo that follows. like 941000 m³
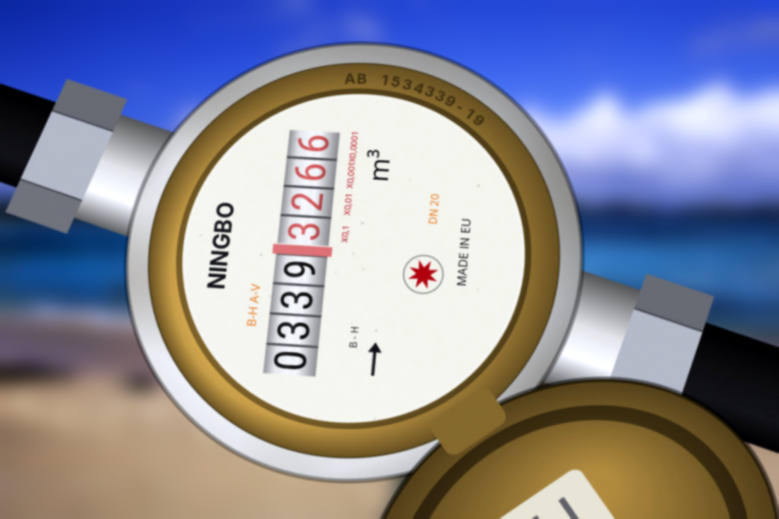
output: 339.3266 m³
